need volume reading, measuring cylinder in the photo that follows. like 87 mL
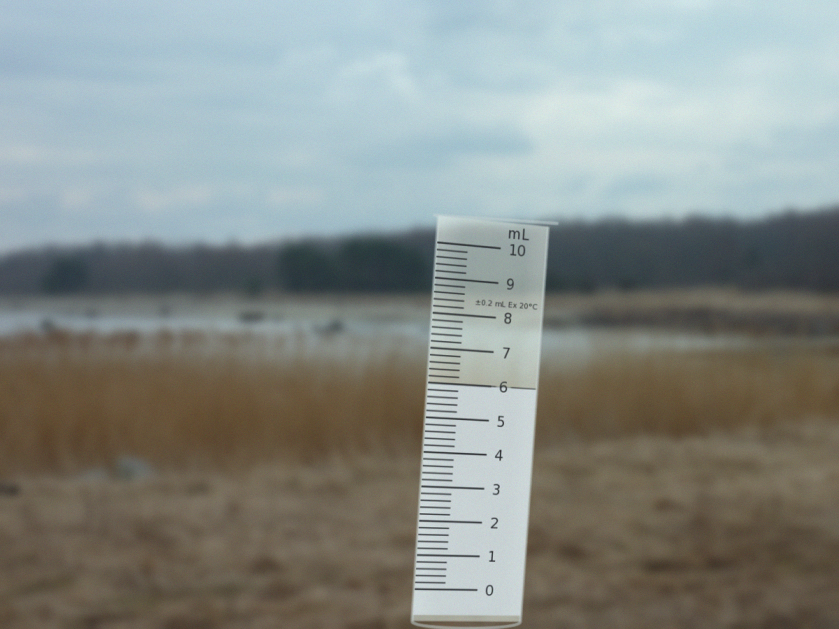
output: 6 mL
